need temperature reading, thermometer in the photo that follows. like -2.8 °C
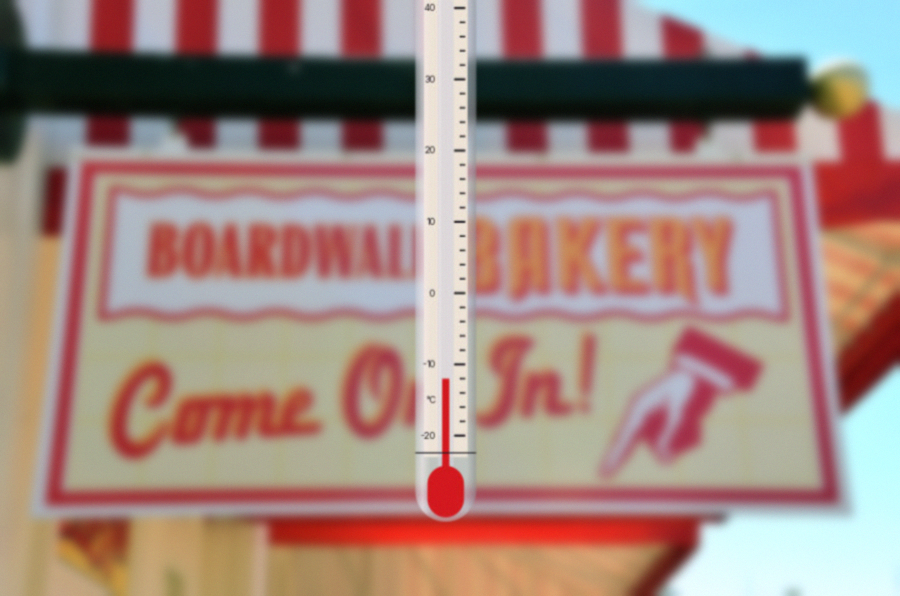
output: -12 °C
